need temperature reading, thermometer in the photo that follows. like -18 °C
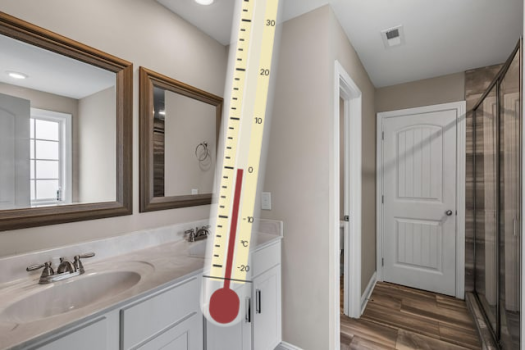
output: 0 °C
